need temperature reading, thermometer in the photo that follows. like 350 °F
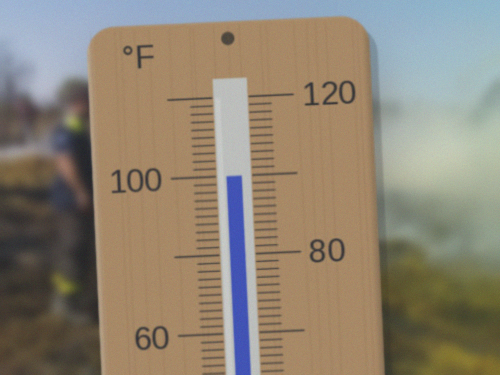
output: 100 °F
